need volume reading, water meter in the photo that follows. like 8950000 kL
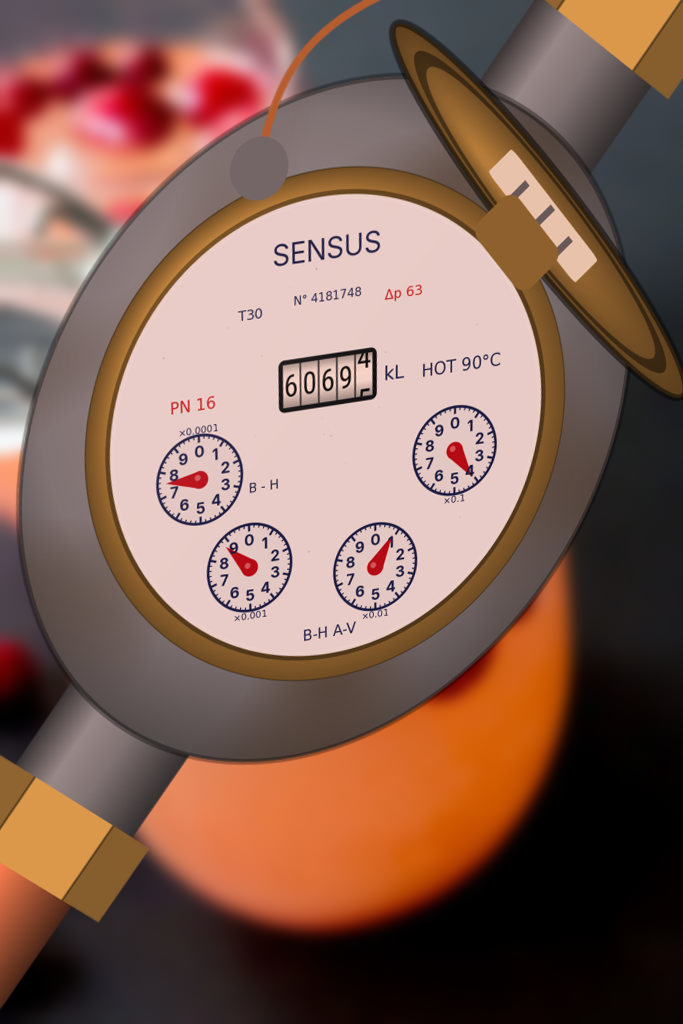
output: 60694.4087 kL
